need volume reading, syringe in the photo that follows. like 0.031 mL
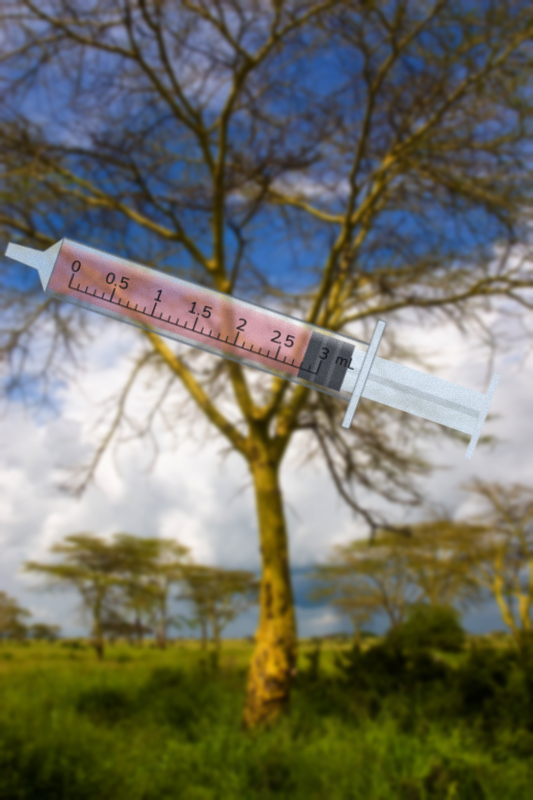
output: 2.8 mL
